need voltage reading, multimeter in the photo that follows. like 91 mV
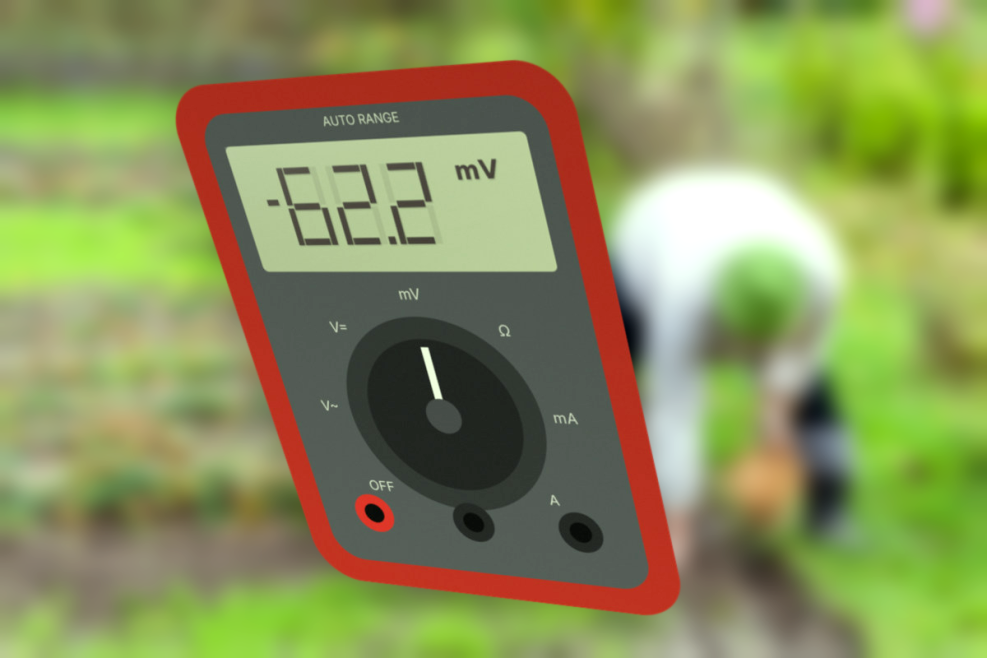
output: -62.2 mV
